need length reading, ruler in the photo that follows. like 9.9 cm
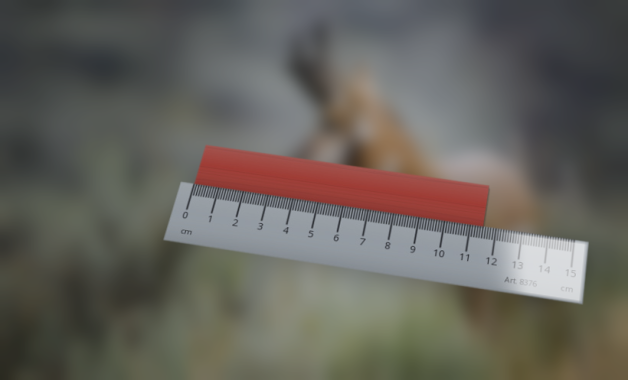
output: 11.5 cm
